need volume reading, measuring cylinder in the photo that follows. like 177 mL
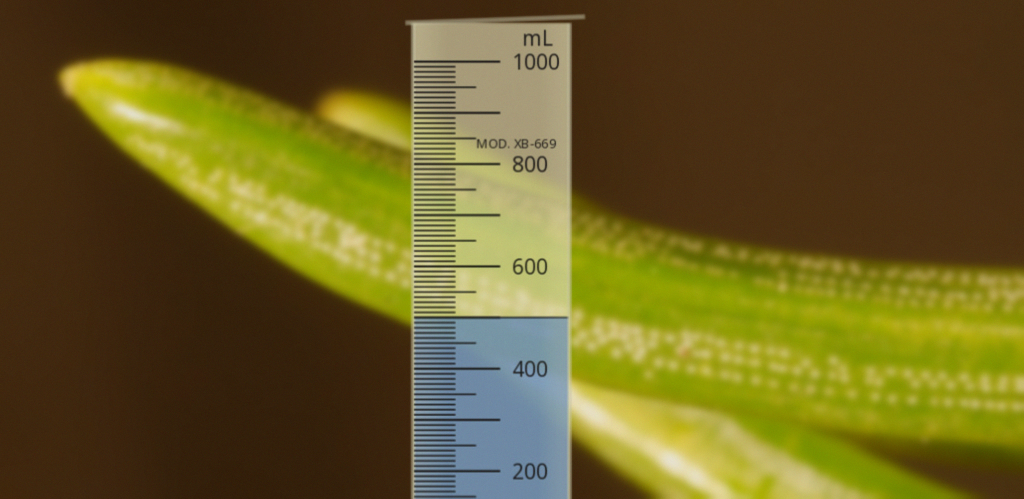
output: 500 mL
